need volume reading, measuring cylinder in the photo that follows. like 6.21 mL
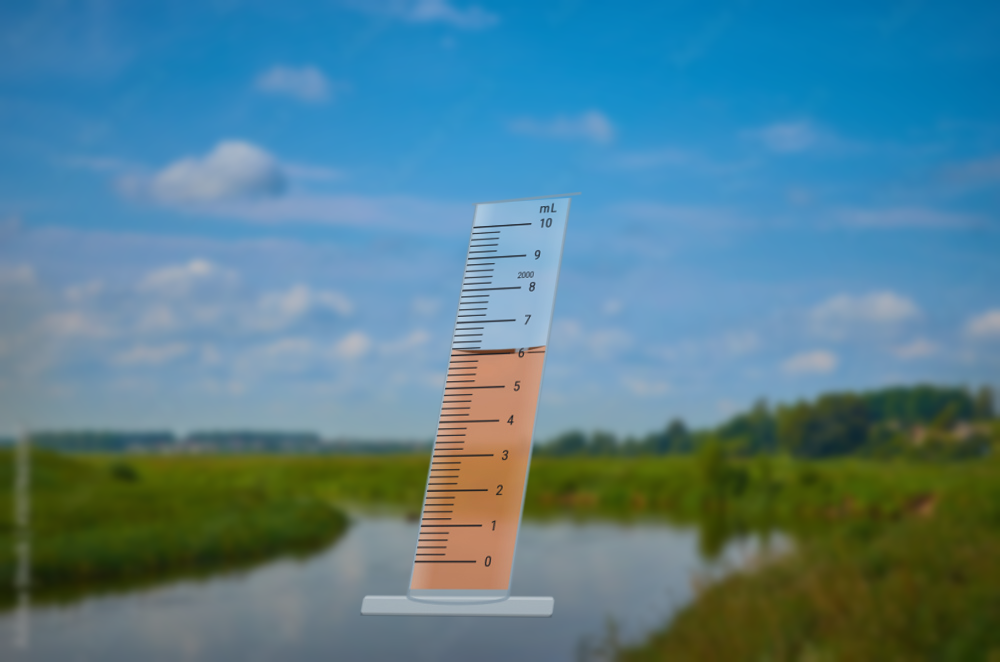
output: 6 mL
